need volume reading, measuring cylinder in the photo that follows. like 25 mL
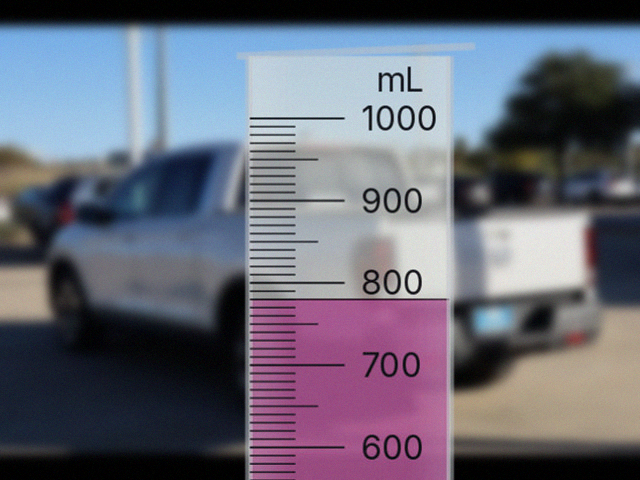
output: 780 mL
